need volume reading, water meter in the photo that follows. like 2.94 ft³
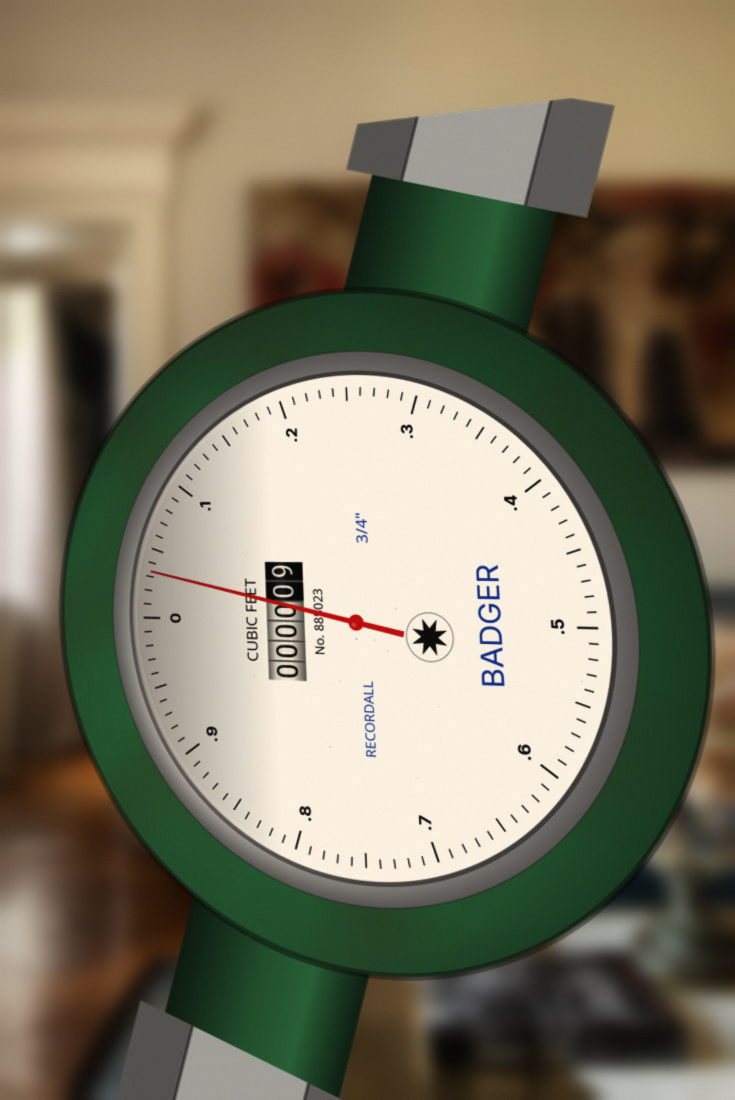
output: 9.03 ft³
